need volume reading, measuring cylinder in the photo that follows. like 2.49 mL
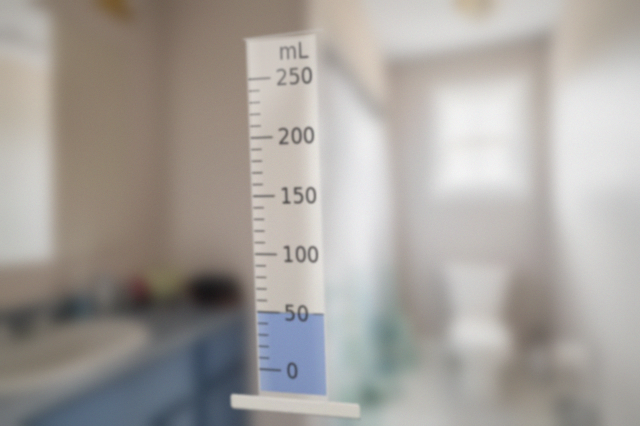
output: 50 mL
